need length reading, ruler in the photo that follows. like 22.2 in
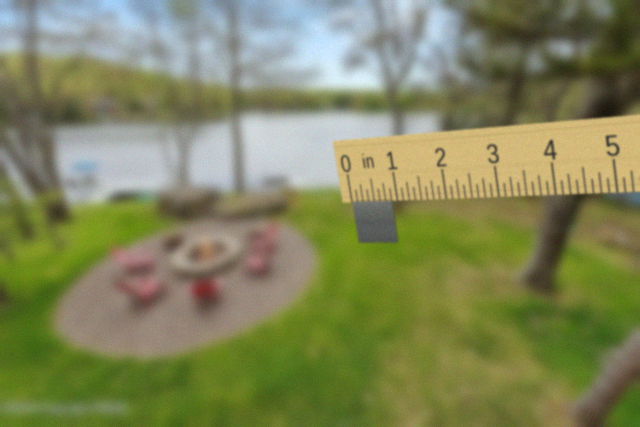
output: 0.875 in
